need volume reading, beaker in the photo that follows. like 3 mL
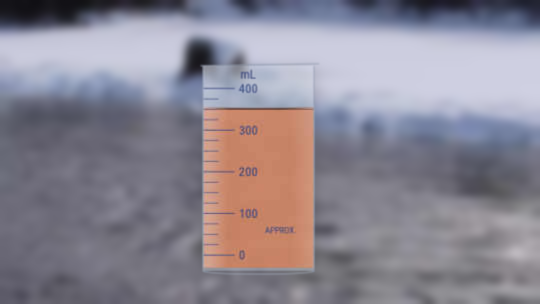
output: 350 mL
